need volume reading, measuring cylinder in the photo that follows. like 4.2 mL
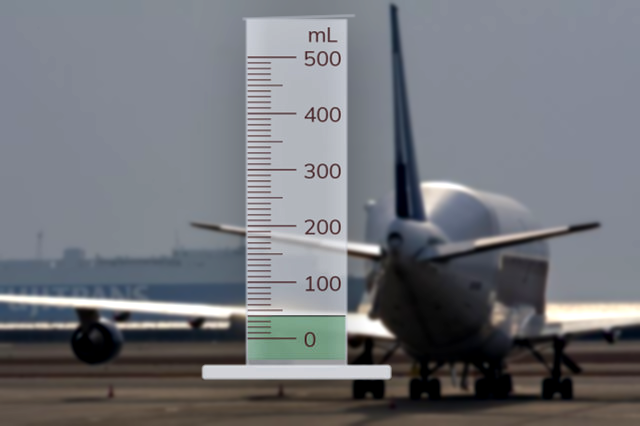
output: 40 mL
